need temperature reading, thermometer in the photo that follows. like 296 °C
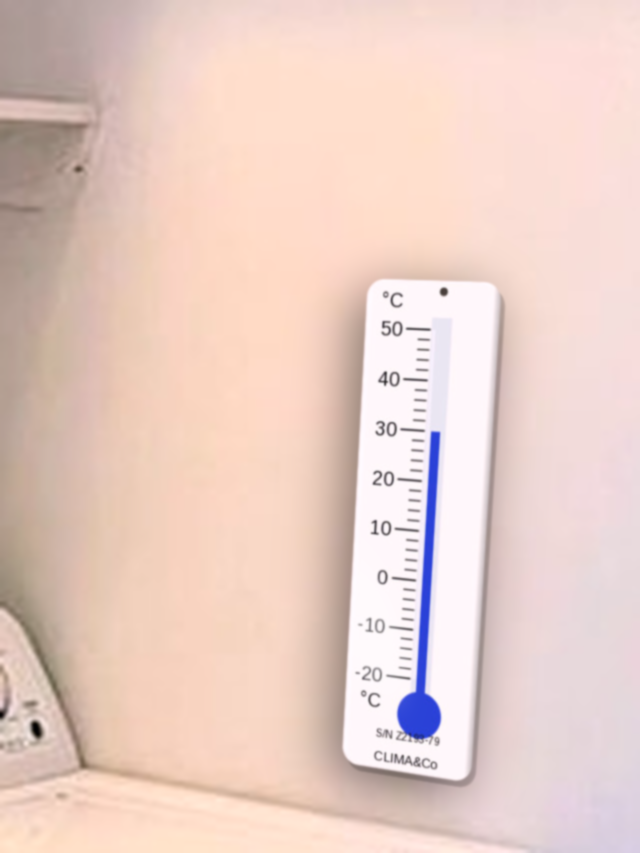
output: 30 °C
